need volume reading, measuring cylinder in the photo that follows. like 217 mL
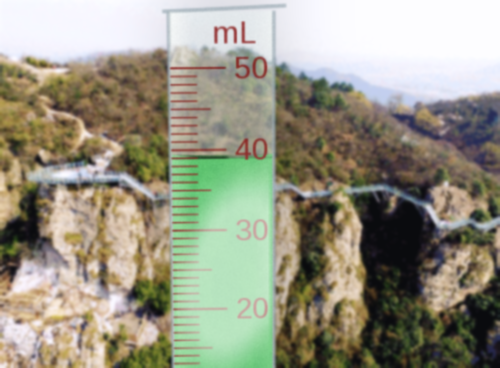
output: 39 mL
